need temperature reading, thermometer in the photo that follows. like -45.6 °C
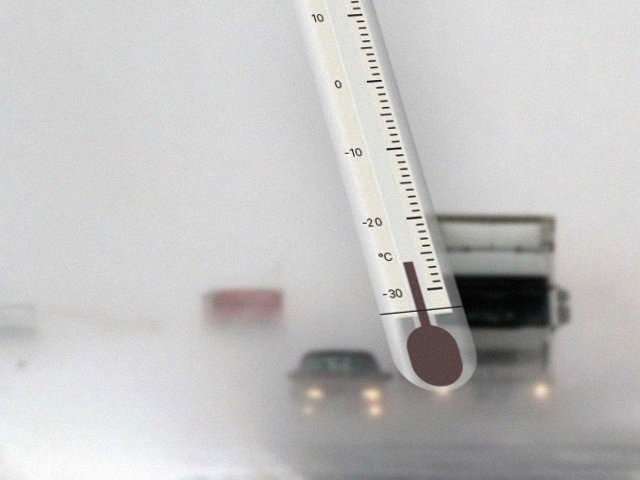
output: -26 °C
